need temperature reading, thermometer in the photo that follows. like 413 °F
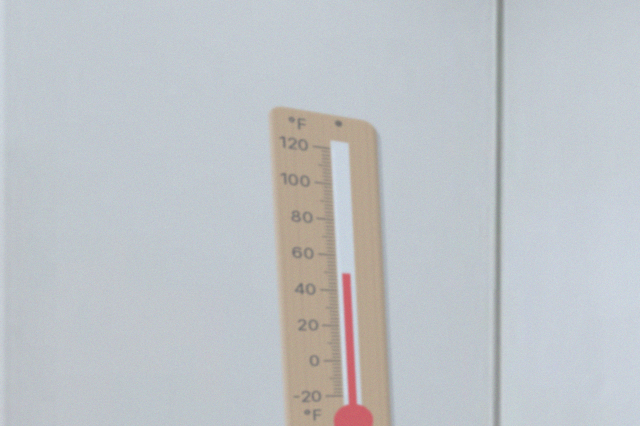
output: 50 °F
